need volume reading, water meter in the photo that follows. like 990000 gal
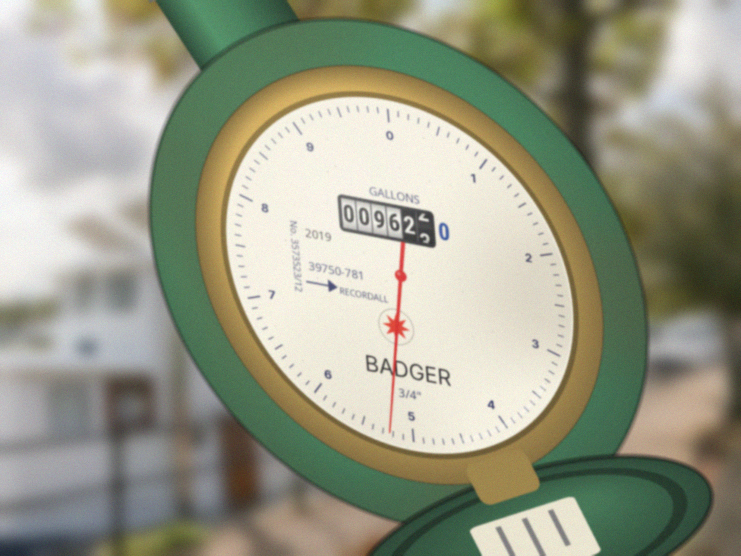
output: 96225.2 gal
